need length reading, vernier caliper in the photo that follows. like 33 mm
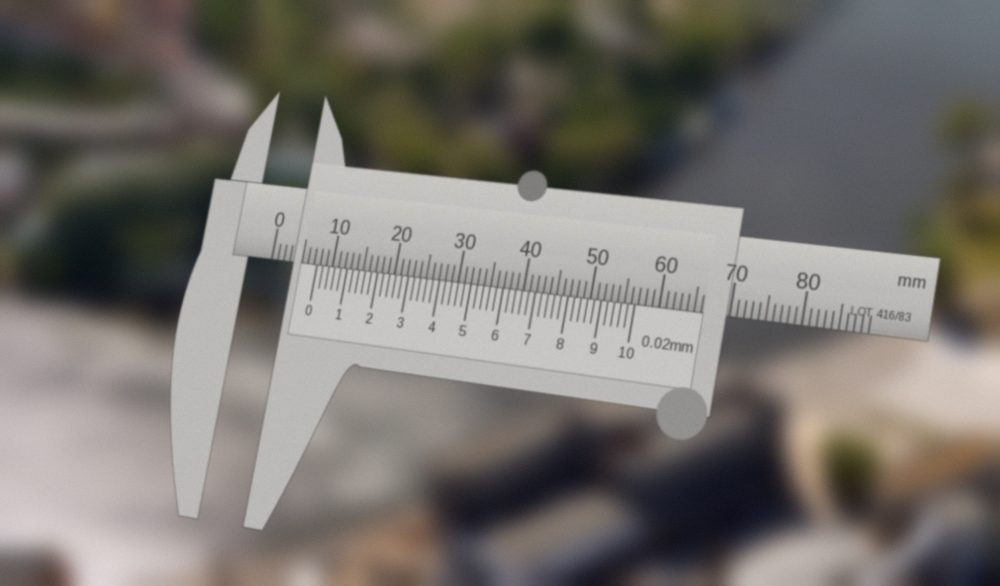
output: 7.5 mm
